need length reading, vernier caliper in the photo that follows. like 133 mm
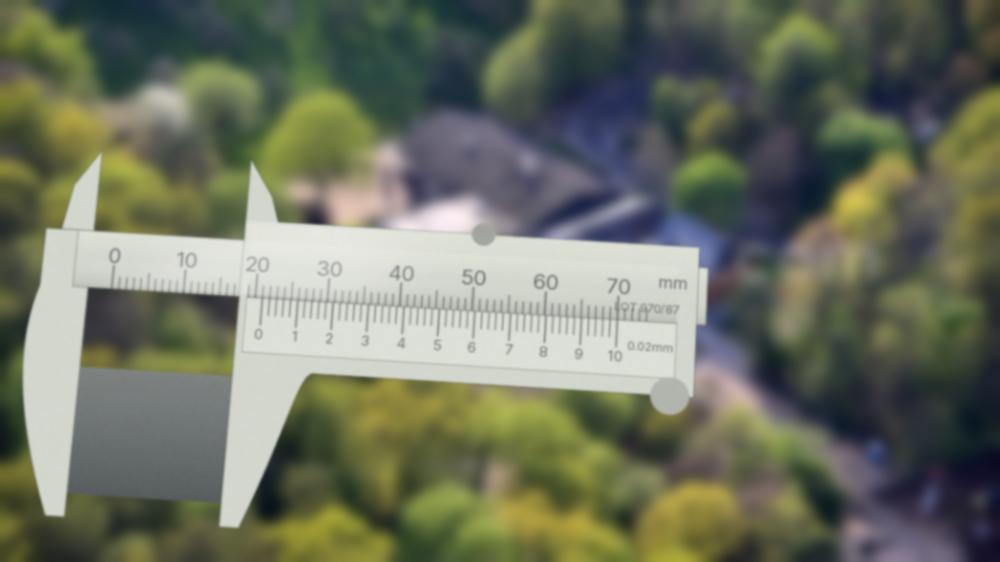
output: 21.0 mm
